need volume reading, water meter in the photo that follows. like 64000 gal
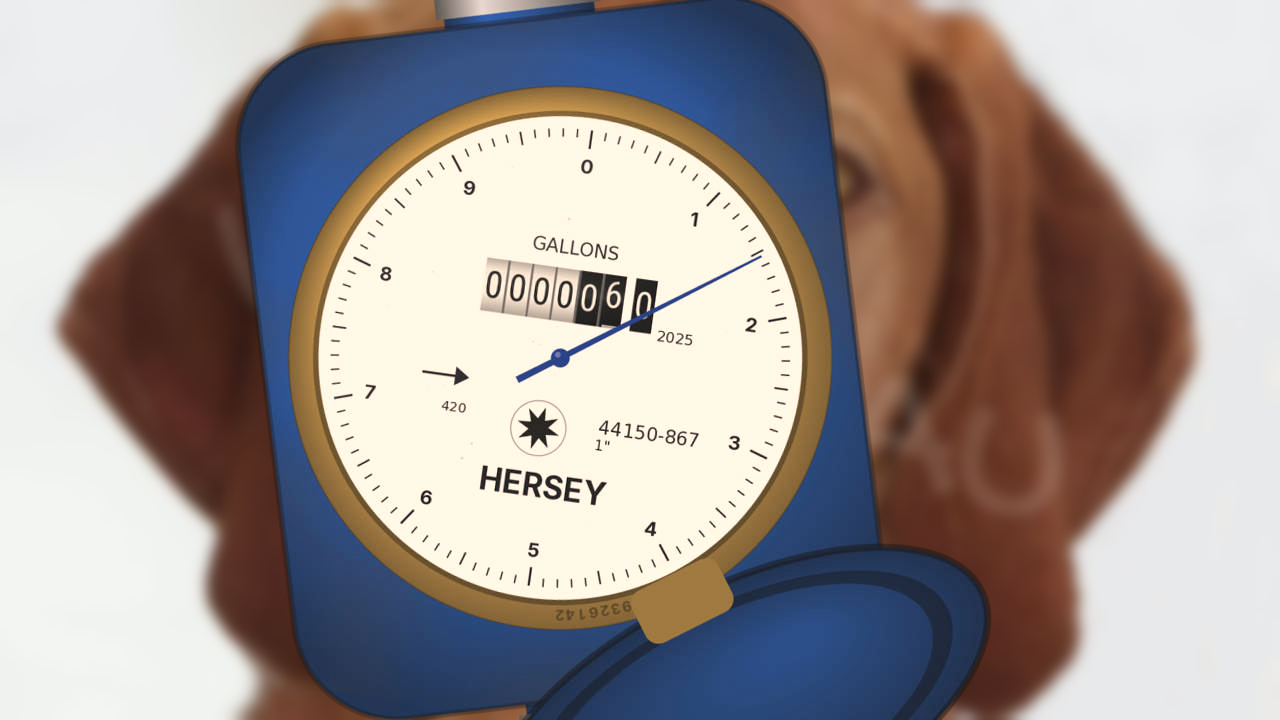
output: 61.5 gal
